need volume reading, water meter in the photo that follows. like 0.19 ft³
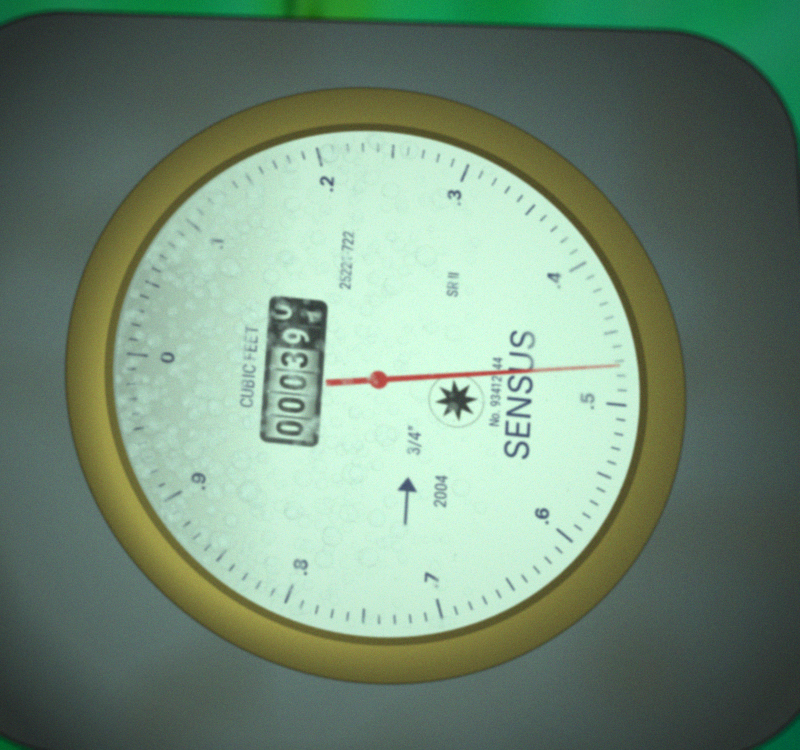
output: 390.47 ft³
